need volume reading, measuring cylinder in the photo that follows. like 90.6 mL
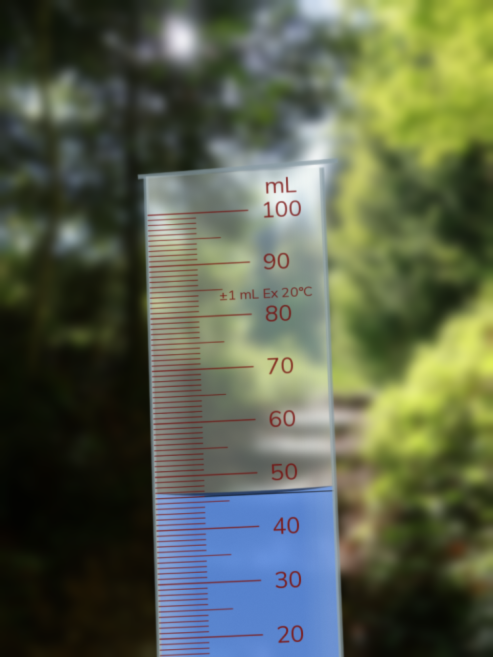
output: 46 mL
